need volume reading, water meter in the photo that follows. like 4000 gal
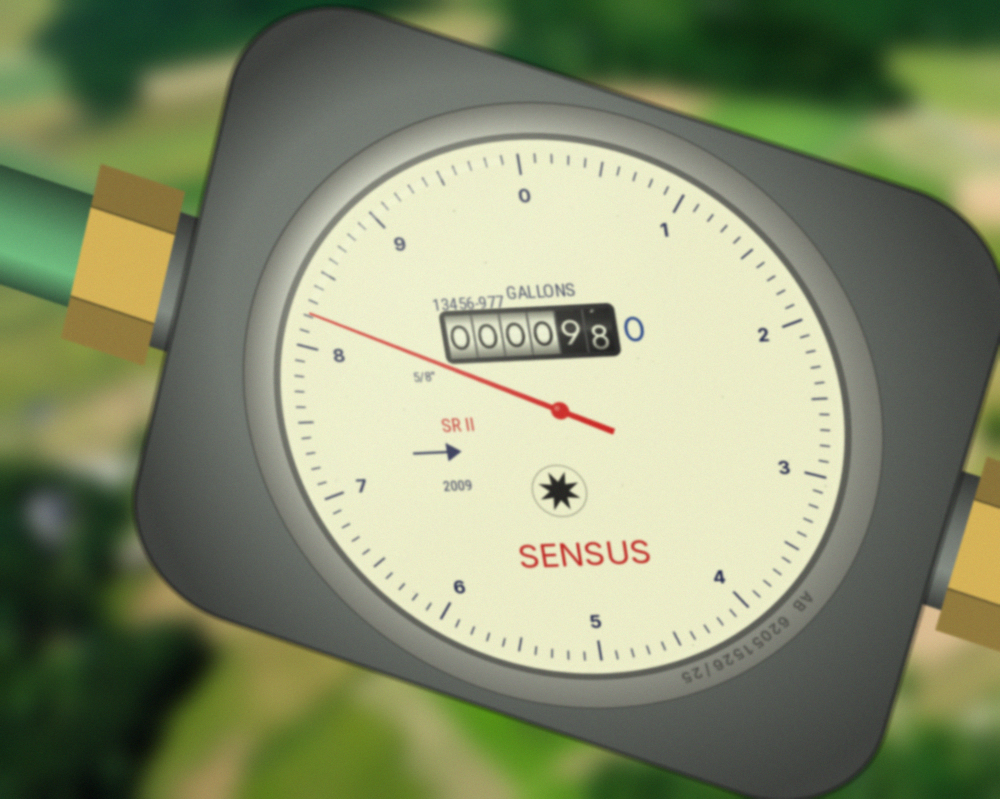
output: 978.2 gal
